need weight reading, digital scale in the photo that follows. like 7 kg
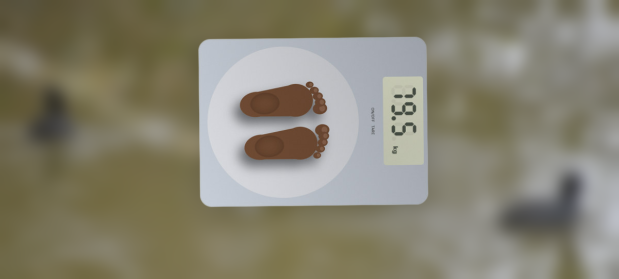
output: 79.5 kg
